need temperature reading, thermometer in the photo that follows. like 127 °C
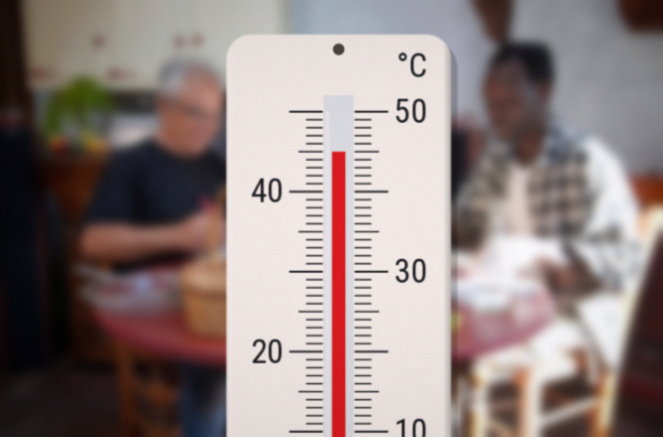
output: 45 °C
